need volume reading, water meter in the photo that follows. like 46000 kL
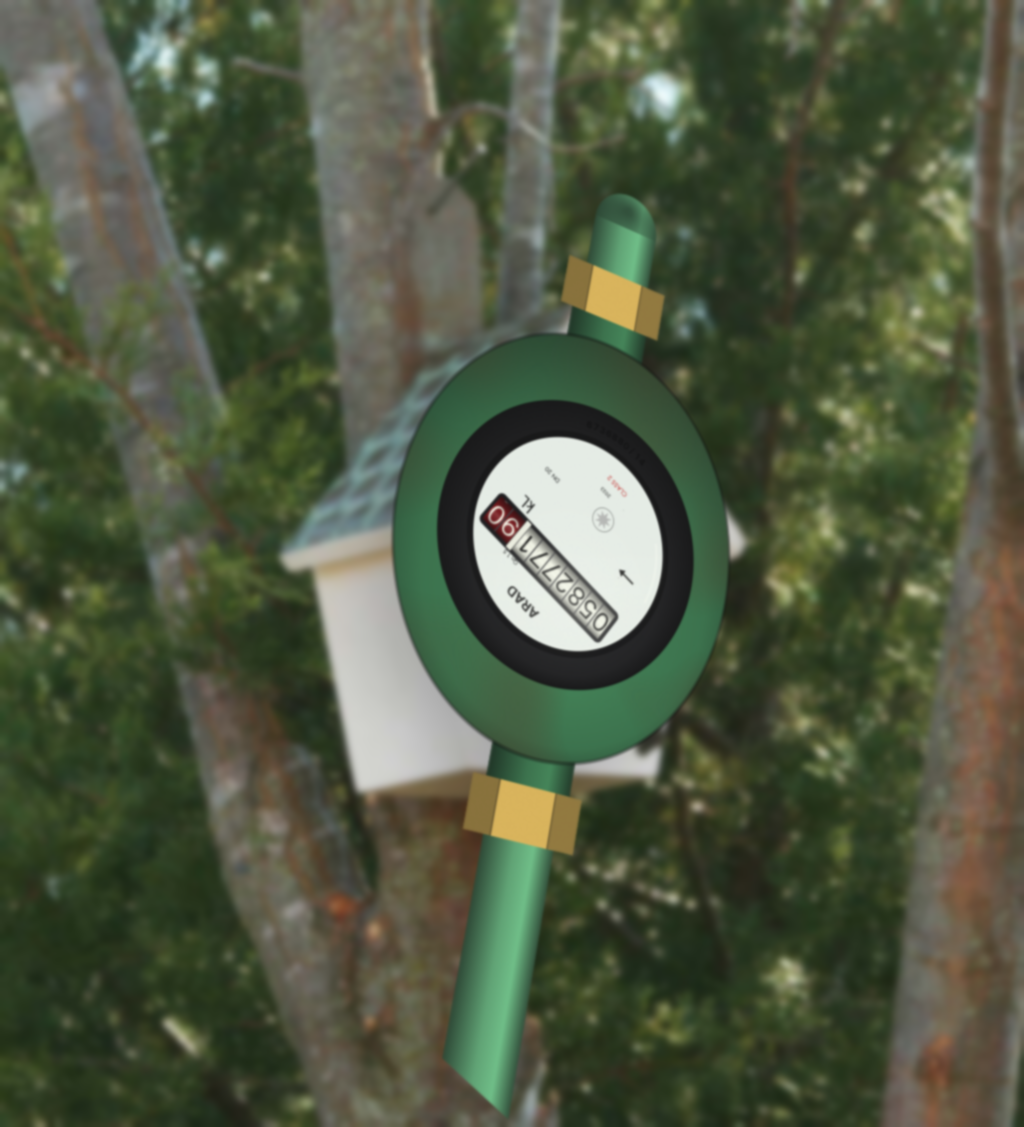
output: 582771.90 kL
